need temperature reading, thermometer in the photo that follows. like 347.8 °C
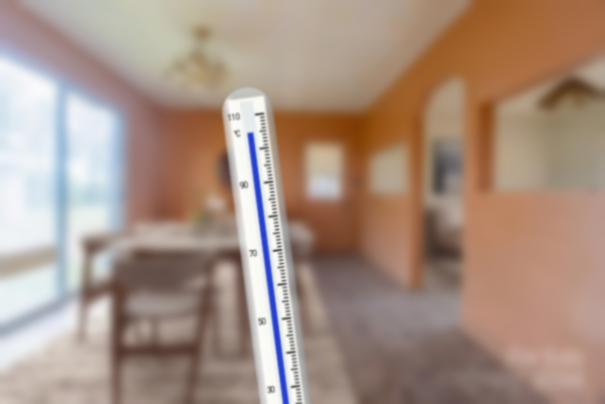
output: 105 °C
